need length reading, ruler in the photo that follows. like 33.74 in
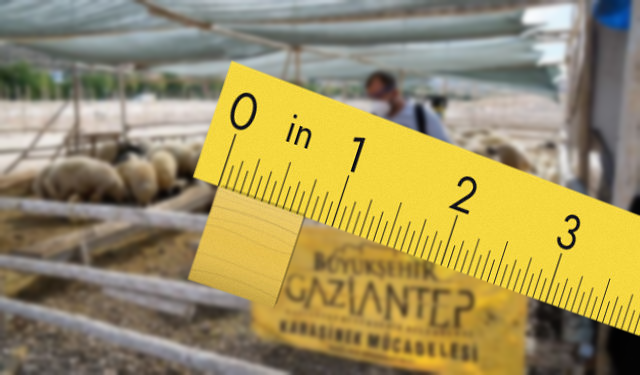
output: 0.75 in
